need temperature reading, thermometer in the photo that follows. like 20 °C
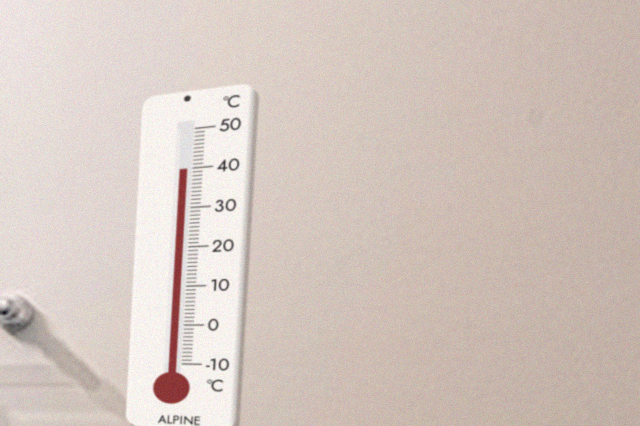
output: 40 °C
